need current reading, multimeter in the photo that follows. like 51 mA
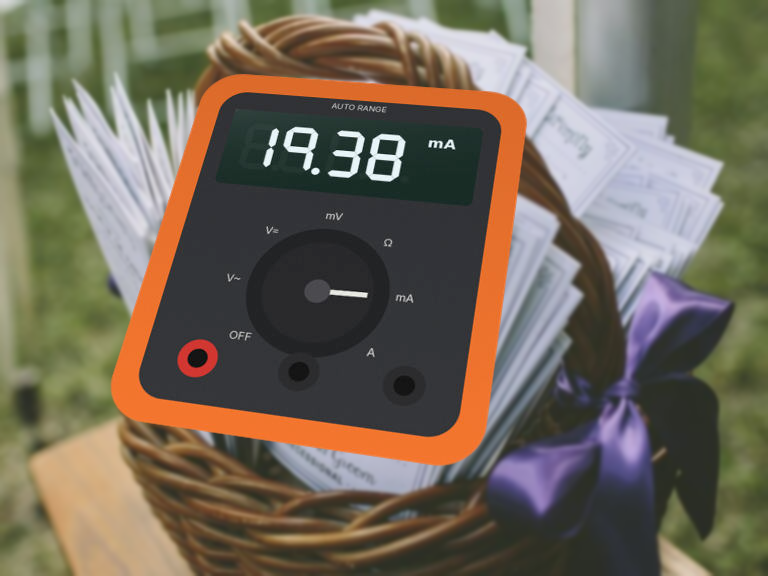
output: 19.38 mA
